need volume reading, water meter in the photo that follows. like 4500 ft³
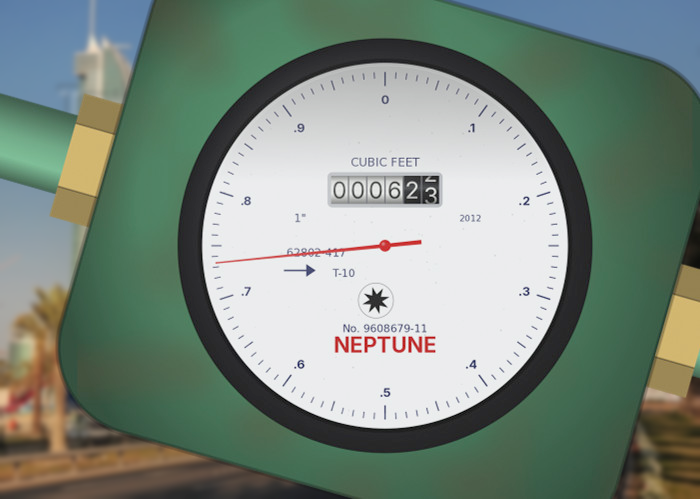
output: 622.73 ft³
